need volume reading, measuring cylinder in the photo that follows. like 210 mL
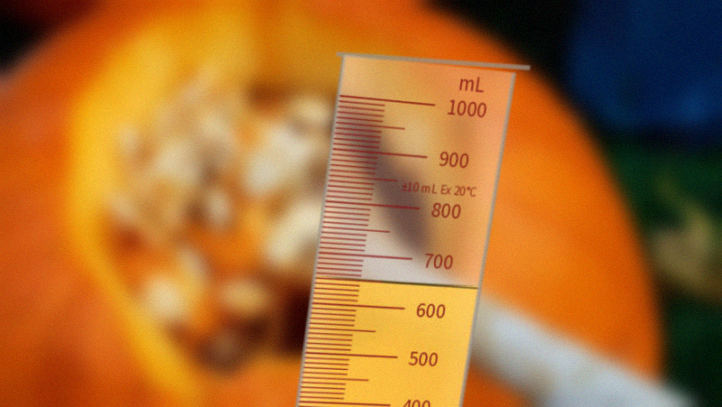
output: 650 mL
